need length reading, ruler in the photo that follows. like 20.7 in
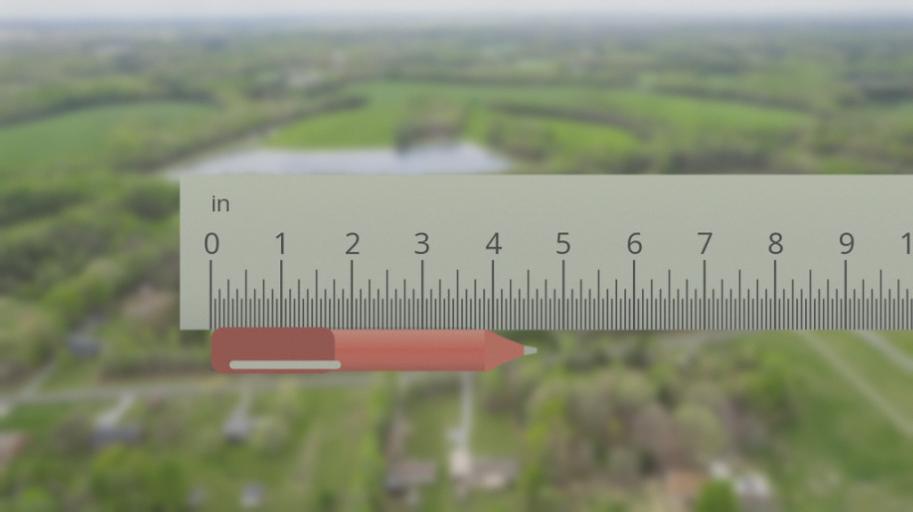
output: 4.625 in
